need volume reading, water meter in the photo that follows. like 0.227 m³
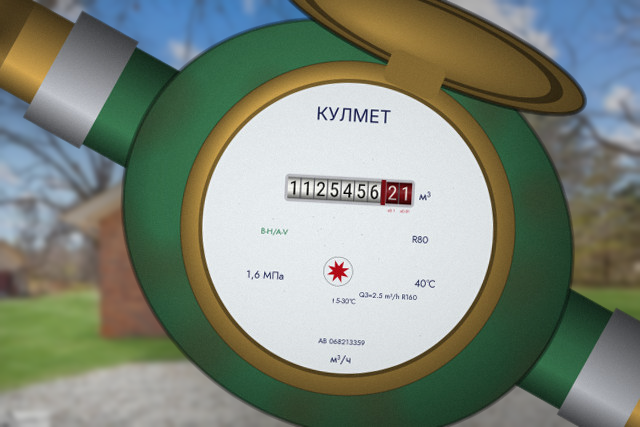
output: 1125456.21 m³
